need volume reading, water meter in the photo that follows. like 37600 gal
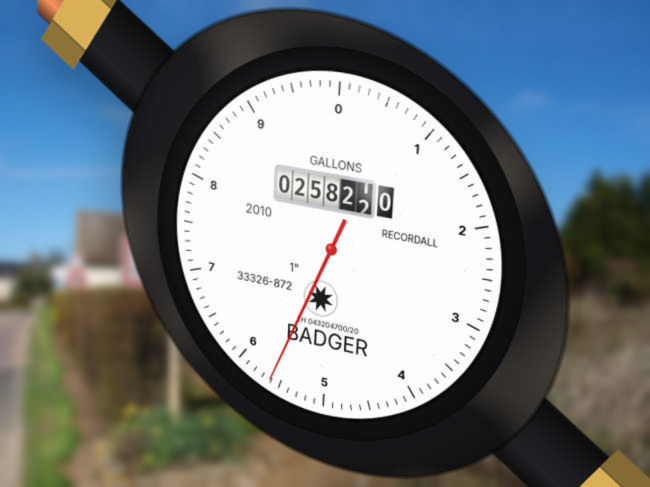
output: 258215.6 gal
